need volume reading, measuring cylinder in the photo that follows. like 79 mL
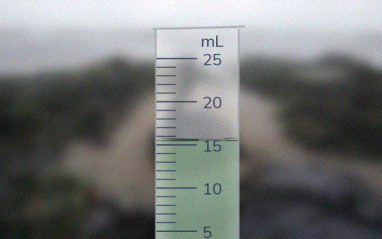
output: 15.5 mL
